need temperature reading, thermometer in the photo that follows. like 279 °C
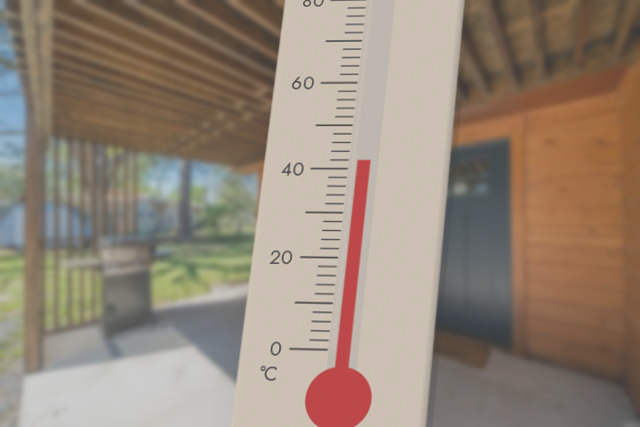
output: 42 °C
